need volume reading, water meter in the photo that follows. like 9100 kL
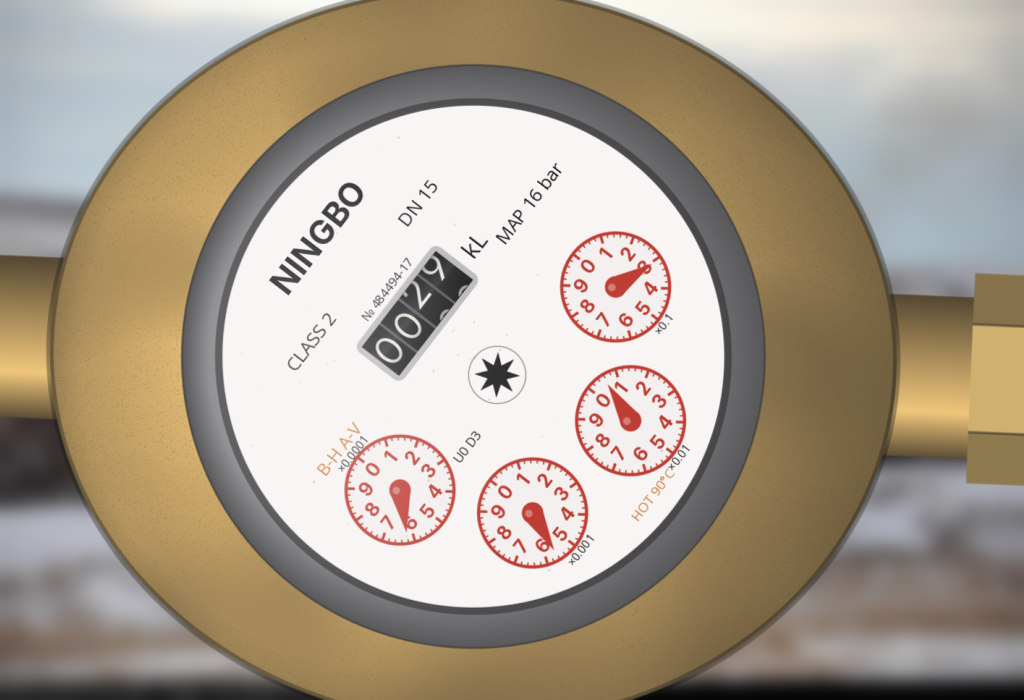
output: 29.3056 kL
